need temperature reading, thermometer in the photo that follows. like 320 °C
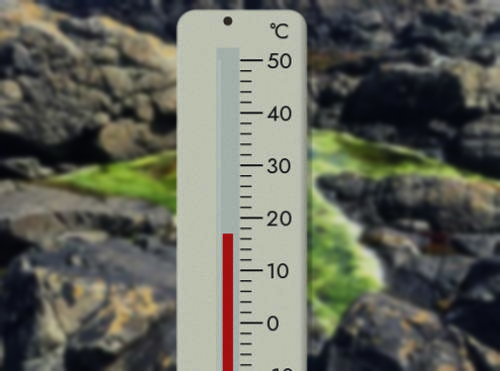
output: 17 °C
